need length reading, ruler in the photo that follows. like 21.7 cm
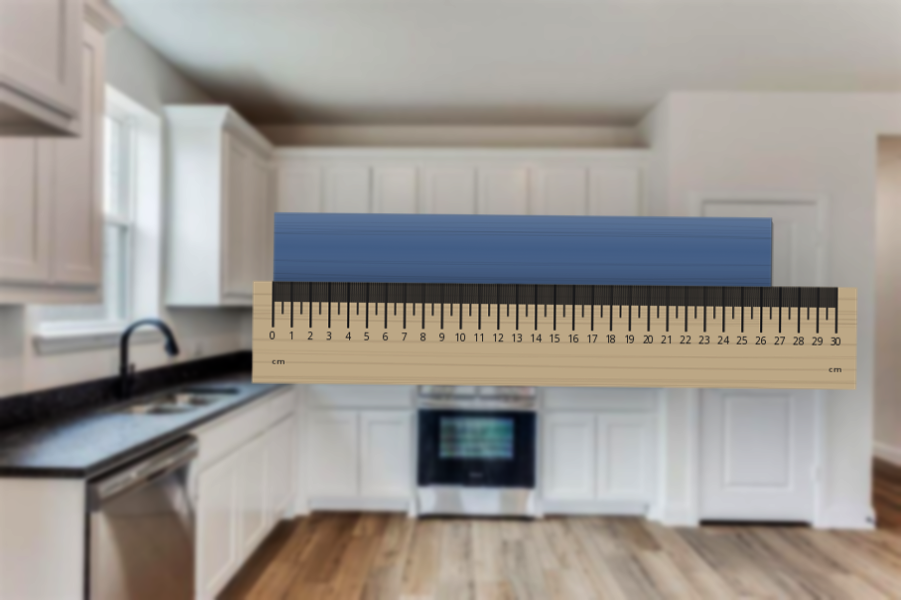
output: 26.5 cm
